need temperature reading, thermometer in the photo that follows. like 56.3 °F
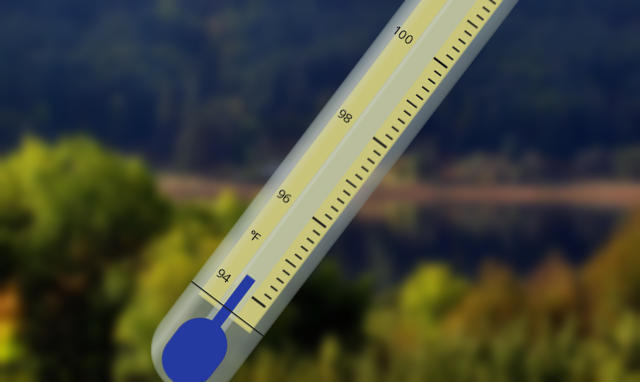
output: 94.3 °F
